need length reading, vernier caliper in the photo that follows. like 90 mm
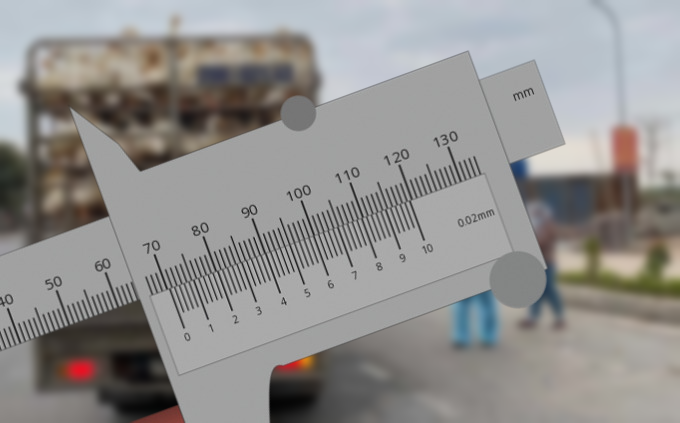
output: 70.5 mm
